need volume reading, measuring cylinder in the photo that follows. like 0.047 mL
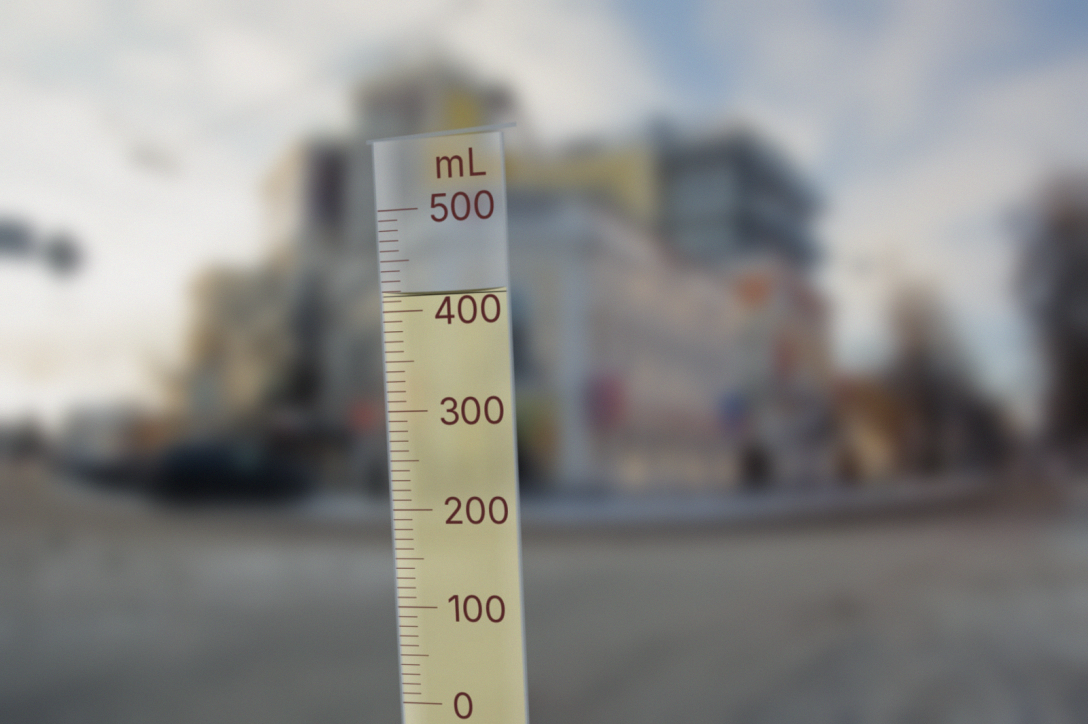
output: 415 mL
